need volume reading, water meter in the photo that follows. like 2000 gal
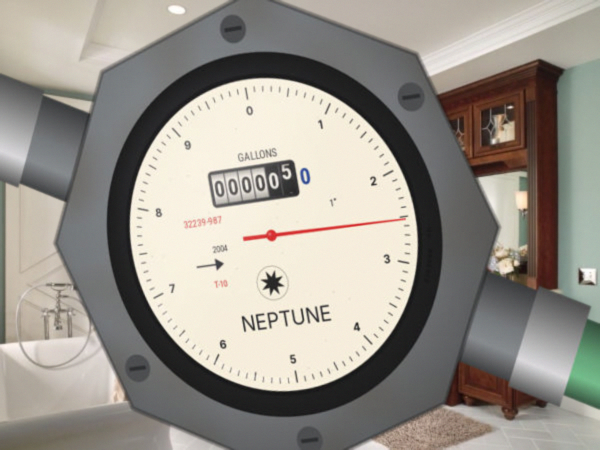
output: 52.5 gal
